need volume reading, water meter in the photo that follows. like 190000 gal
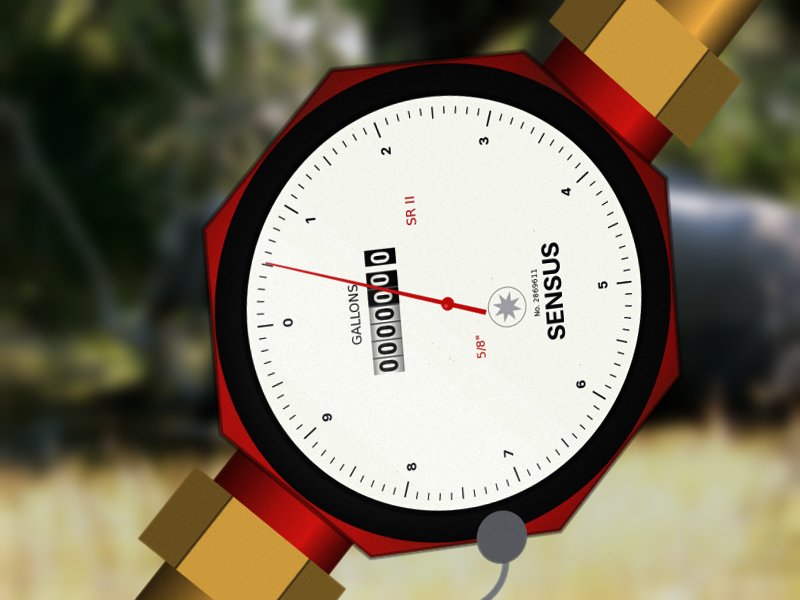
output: 0.5 gal
